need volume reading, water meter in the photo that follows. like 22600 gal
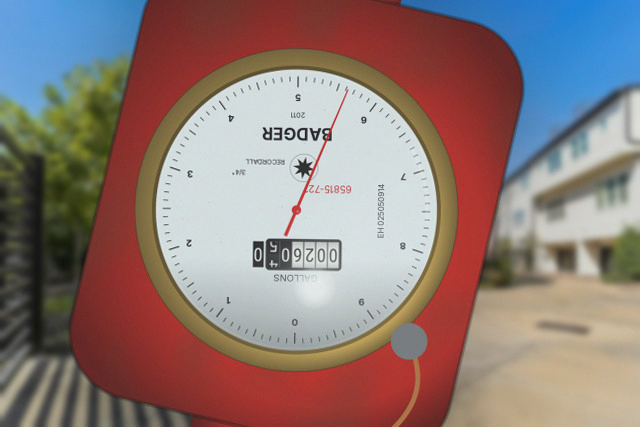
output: 26045.6 gal
